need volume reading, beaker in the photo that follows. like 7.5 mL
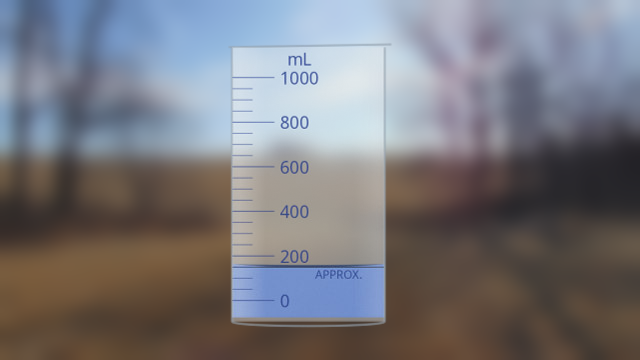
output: 150 mL
